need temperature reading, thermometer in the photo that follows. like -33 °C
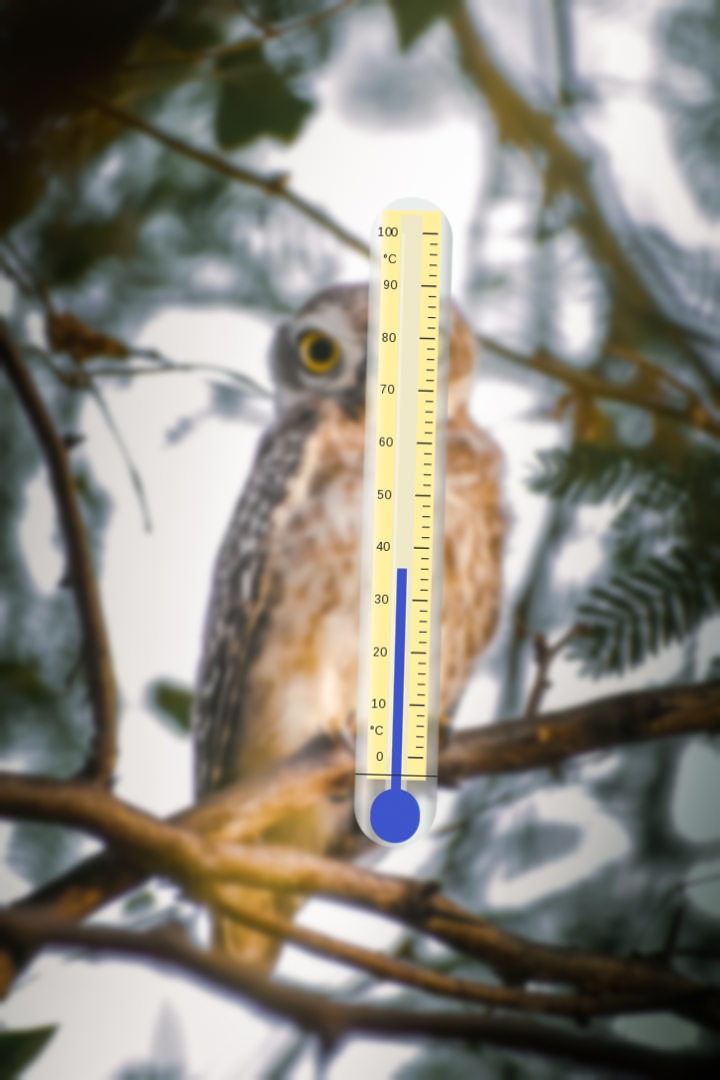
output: 36 °C
